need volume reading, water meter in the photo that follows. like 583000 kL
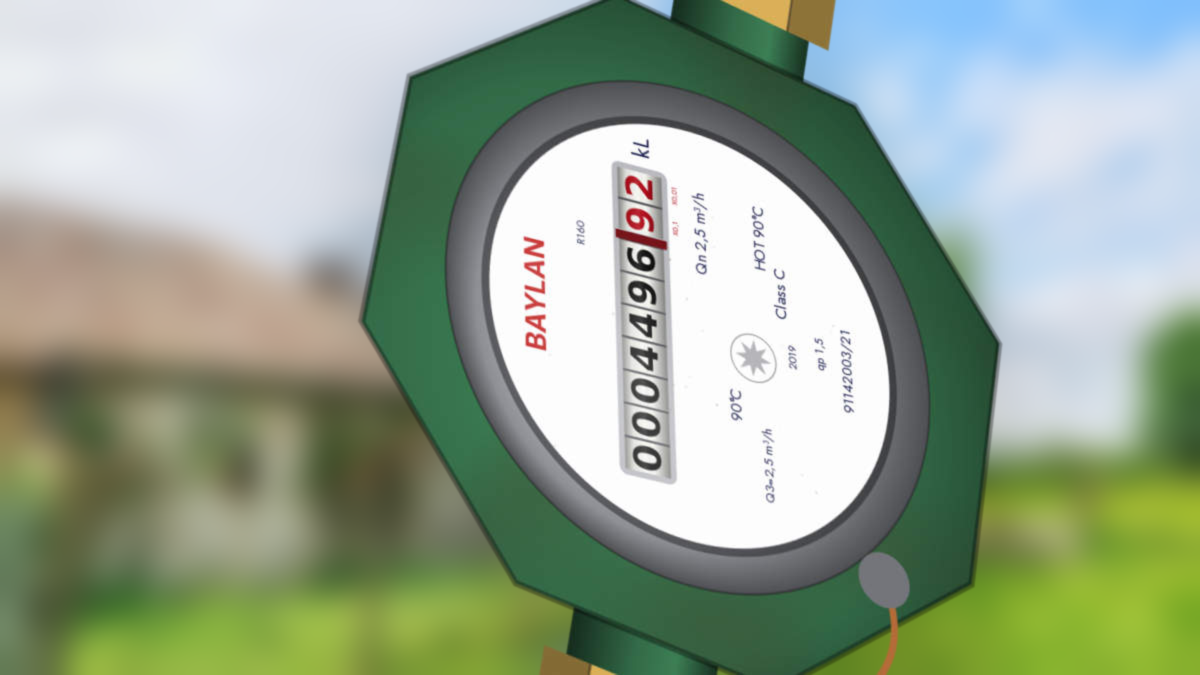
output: 4496.92 kL
